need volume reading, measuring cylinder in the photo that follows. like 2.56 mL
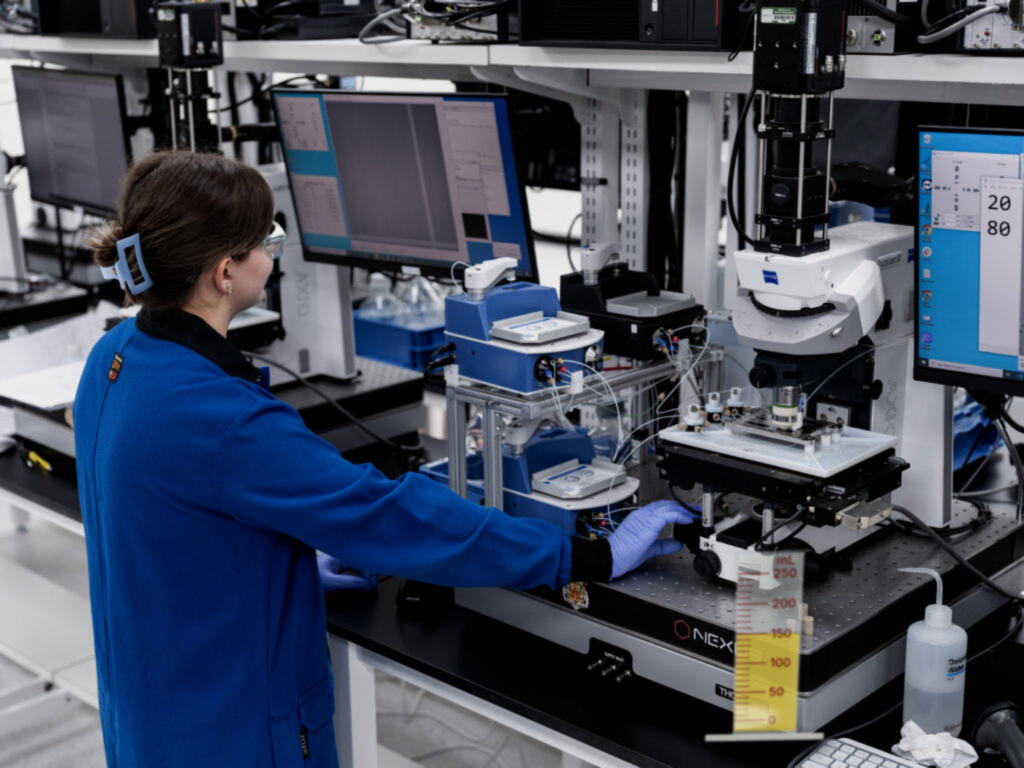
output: 150 mL
